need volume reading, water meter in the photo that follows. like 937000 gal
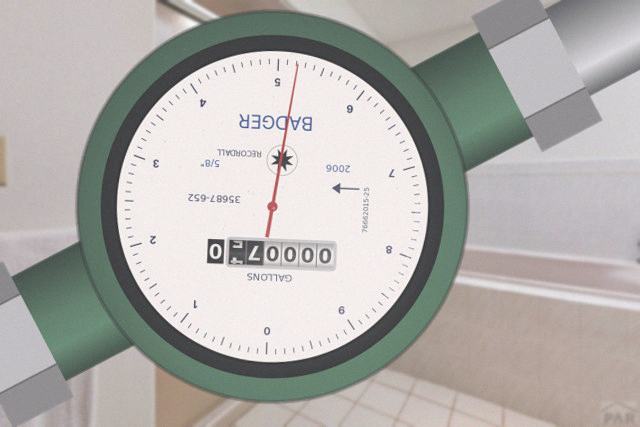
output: 745.2 gal
